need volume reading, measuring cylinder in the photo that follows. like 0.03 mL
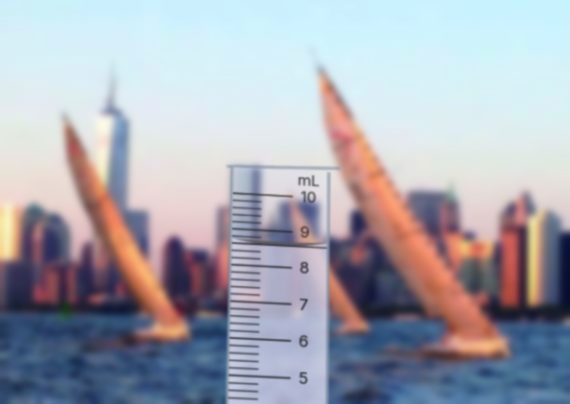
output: 8.6 mL
